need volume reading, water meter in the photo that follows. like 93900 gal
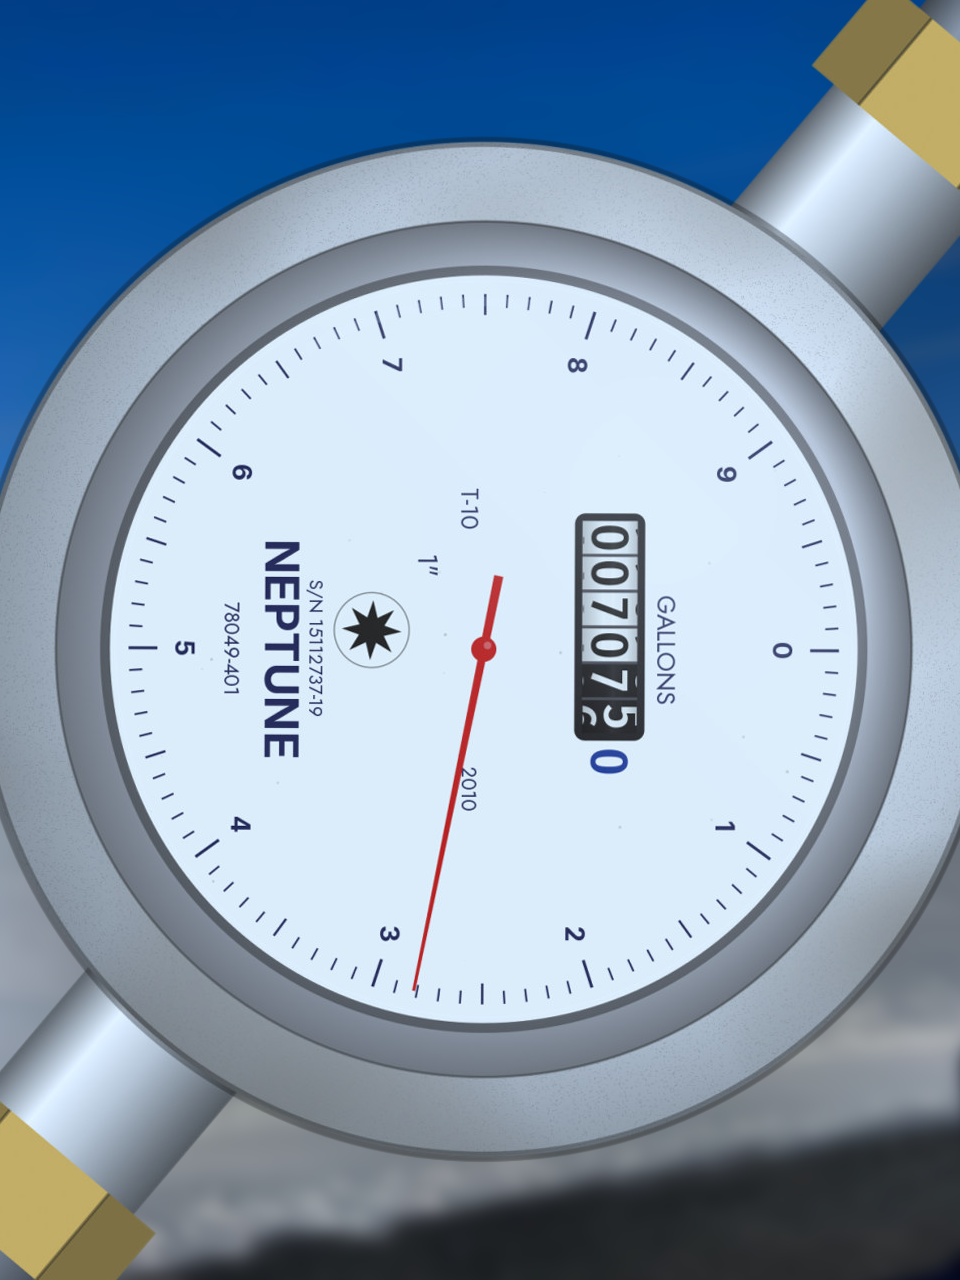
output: 70752.8 gal
